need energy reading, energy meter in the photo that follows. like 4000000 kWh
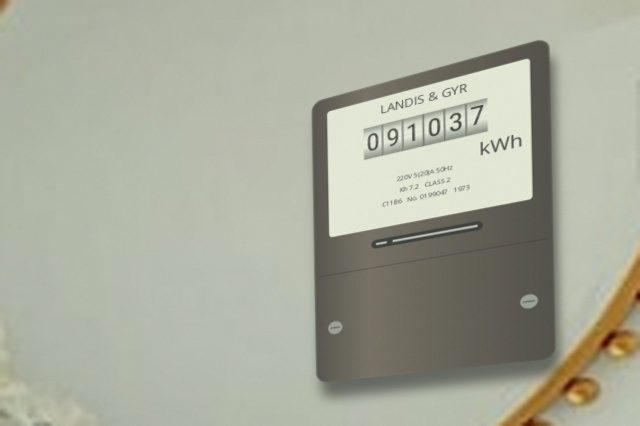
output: 91037 kWh
